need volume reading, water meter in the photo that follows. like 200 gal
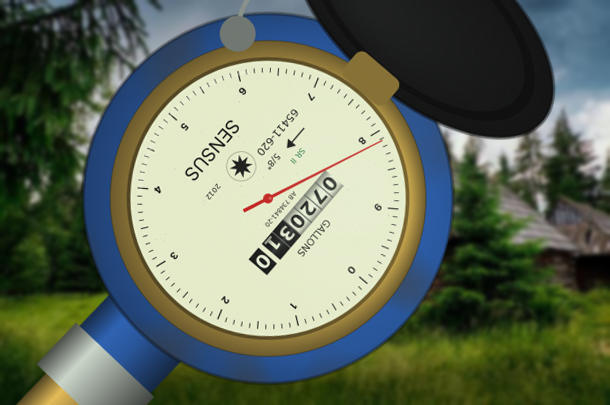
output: 720308.1 gal
